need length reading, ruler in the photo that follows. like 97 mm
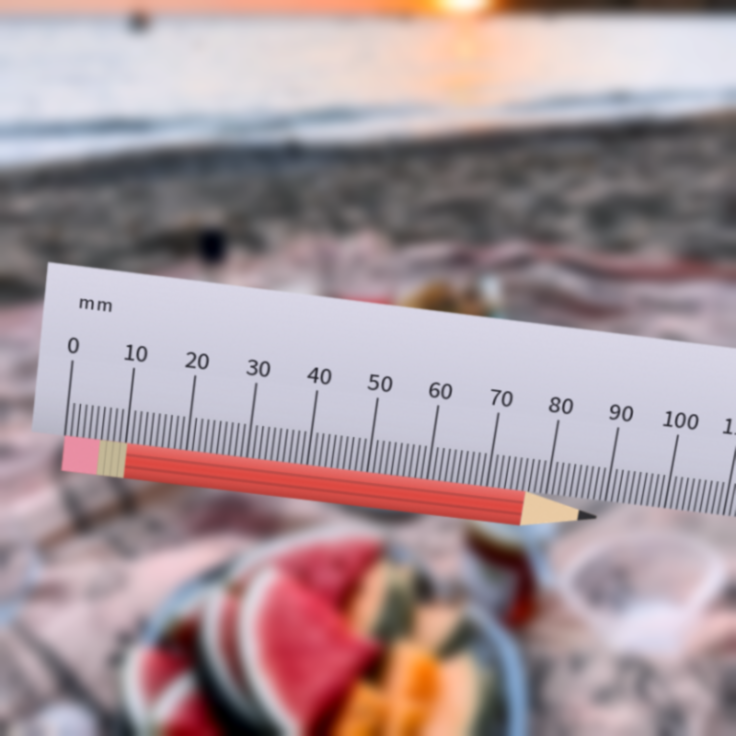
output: 89 mm
